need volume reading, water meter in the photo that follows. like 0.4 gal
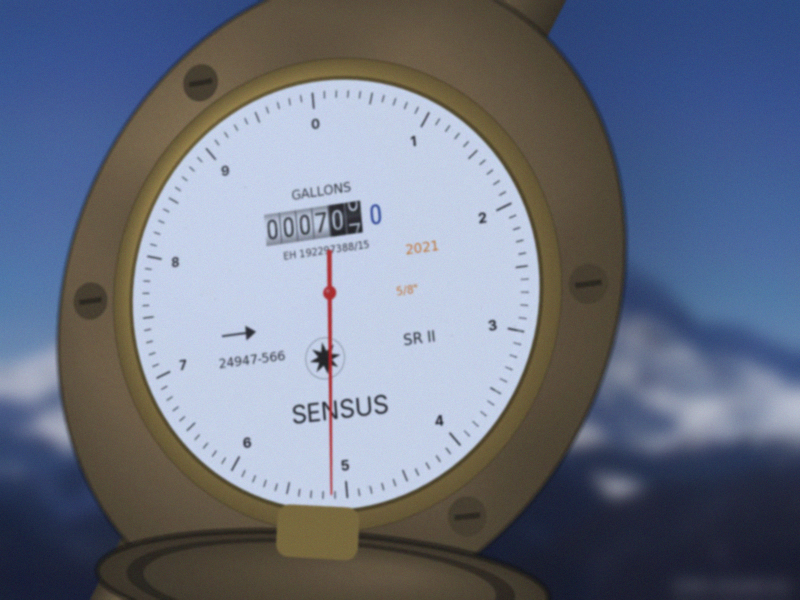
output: 7065.1 gal
